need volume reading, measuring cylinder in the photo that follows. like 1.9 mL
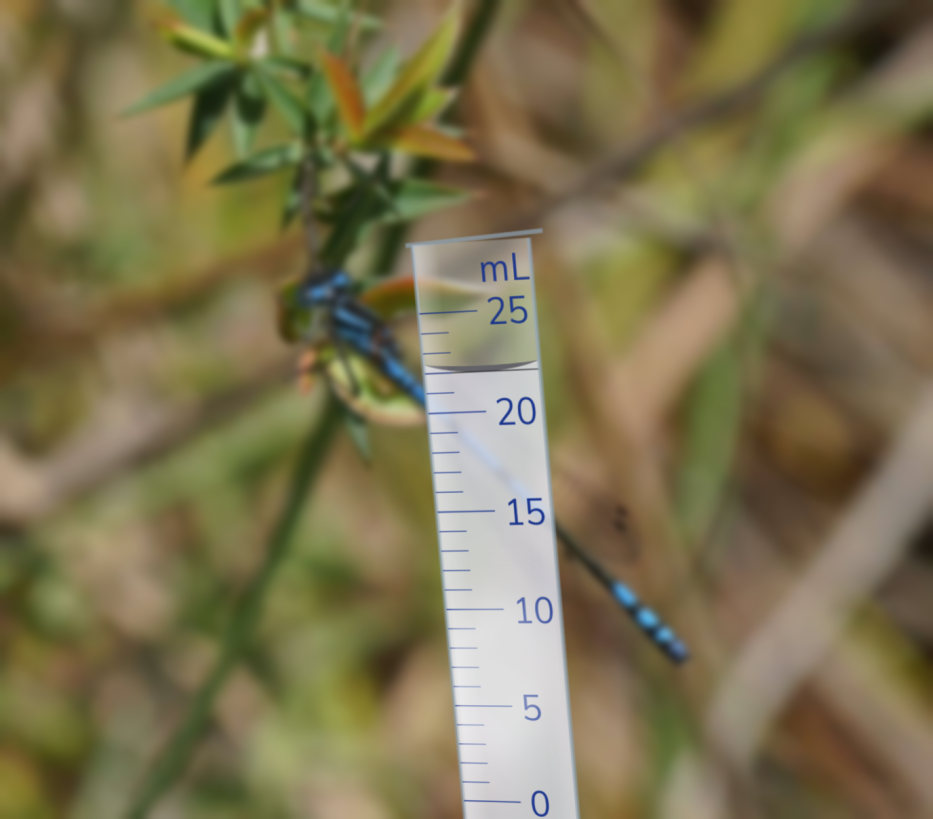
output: 22 mL
